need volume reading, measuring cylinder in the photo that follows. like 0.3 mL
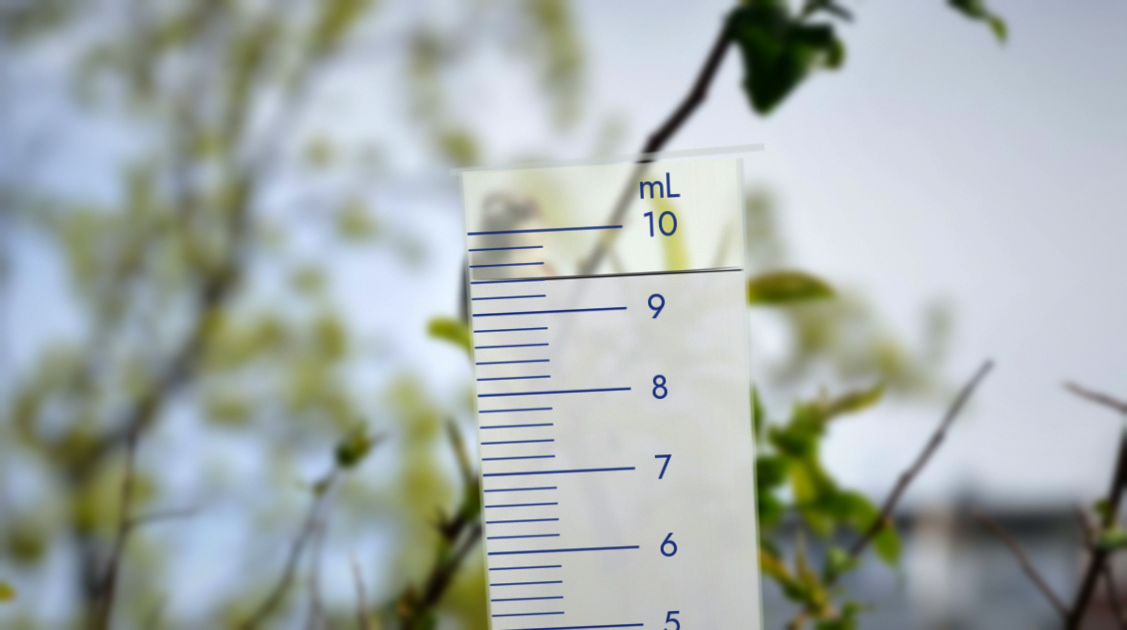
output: 9.4 mL
